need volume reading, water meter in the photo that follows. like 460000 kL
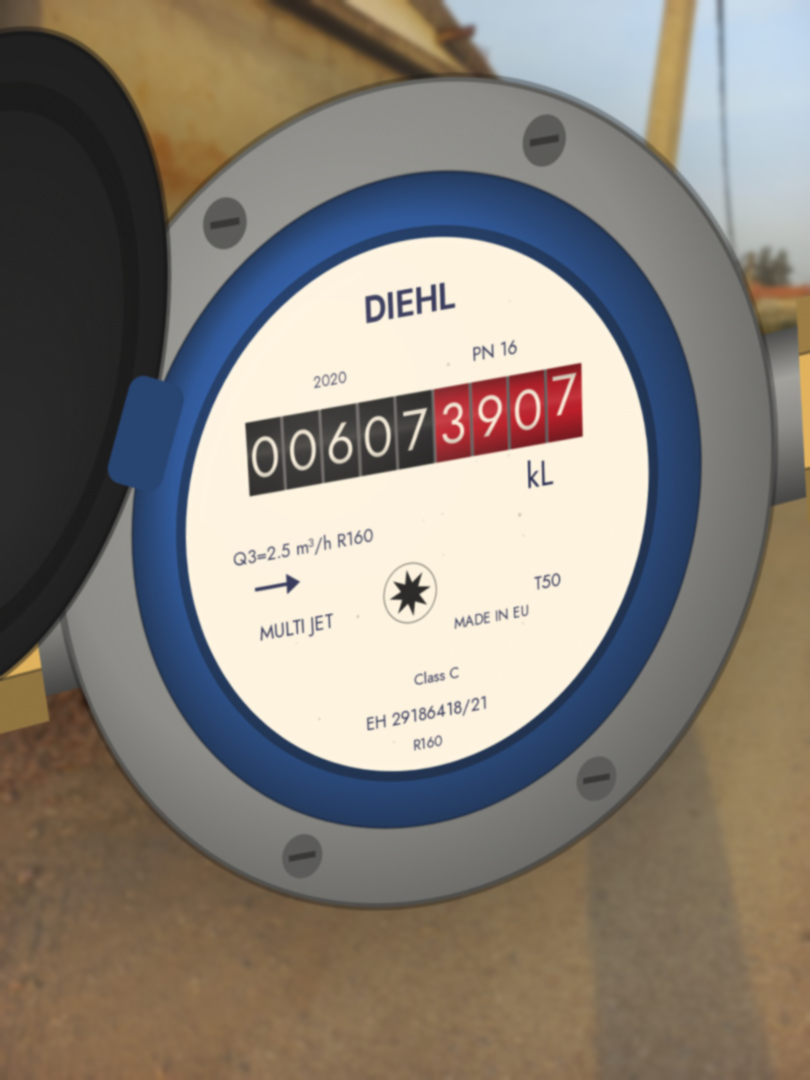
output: 607.3907 kL
